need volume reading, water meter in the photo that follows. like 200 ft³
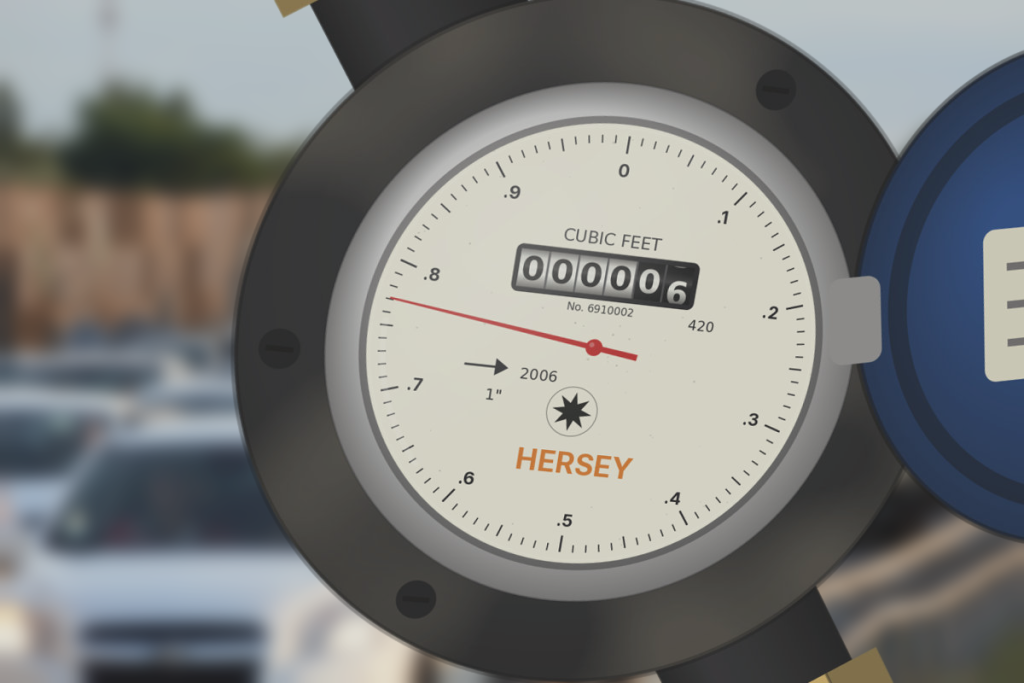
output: 5.77 ft³
